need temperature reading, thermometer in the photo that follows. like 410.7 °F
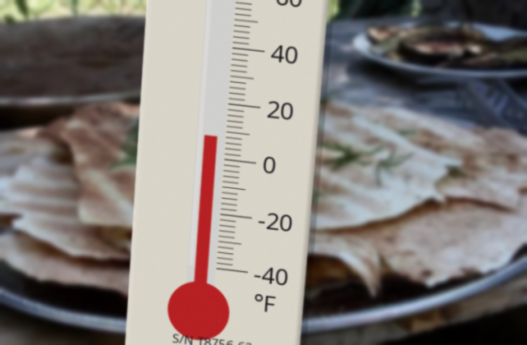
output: 8 °F
